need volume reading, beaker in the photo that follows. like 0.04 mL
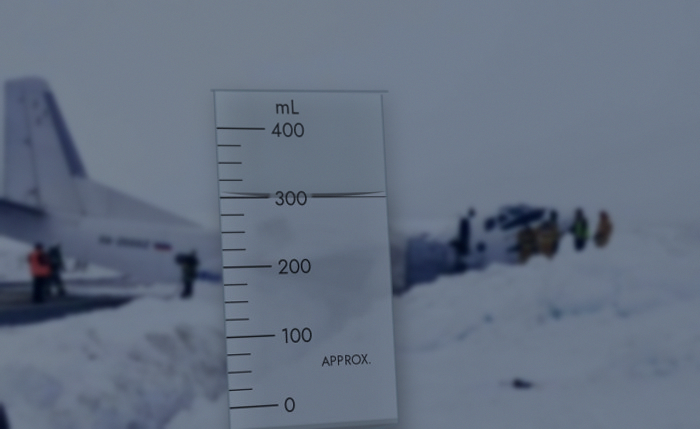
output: 300 mL
